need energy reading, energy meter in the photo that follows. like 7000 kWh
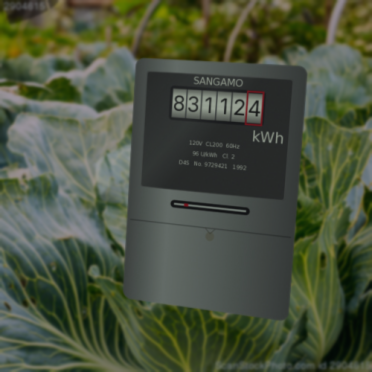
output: 83112.4 kWh
